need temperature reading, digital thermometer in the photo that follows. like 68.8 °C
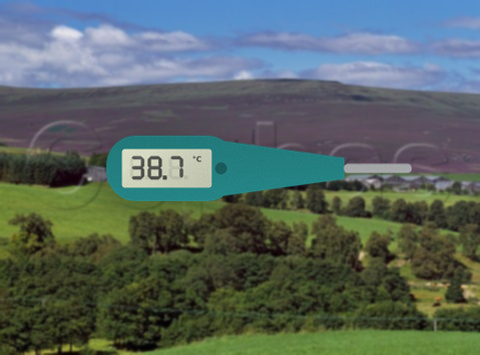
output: 38.7 °C
